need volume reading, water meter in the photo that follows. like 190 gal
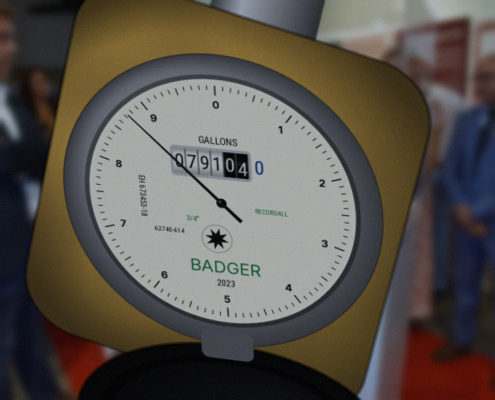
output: 791038.7 gal
